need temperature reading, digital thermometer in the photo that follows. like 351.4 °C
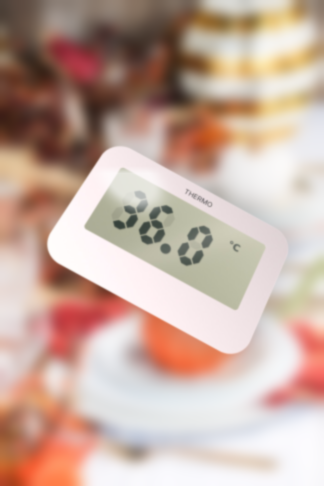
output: 36.0 °C
